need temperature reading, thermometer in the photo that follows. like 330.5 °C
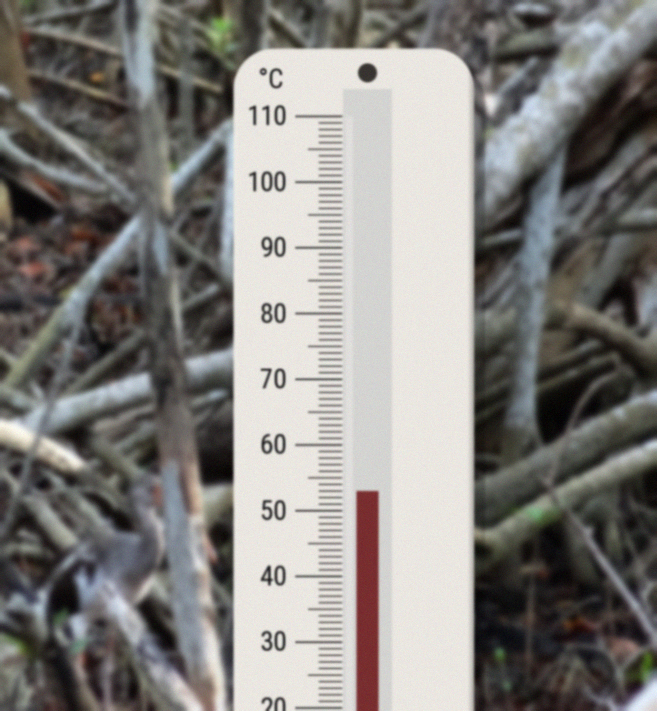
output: 53 °C
